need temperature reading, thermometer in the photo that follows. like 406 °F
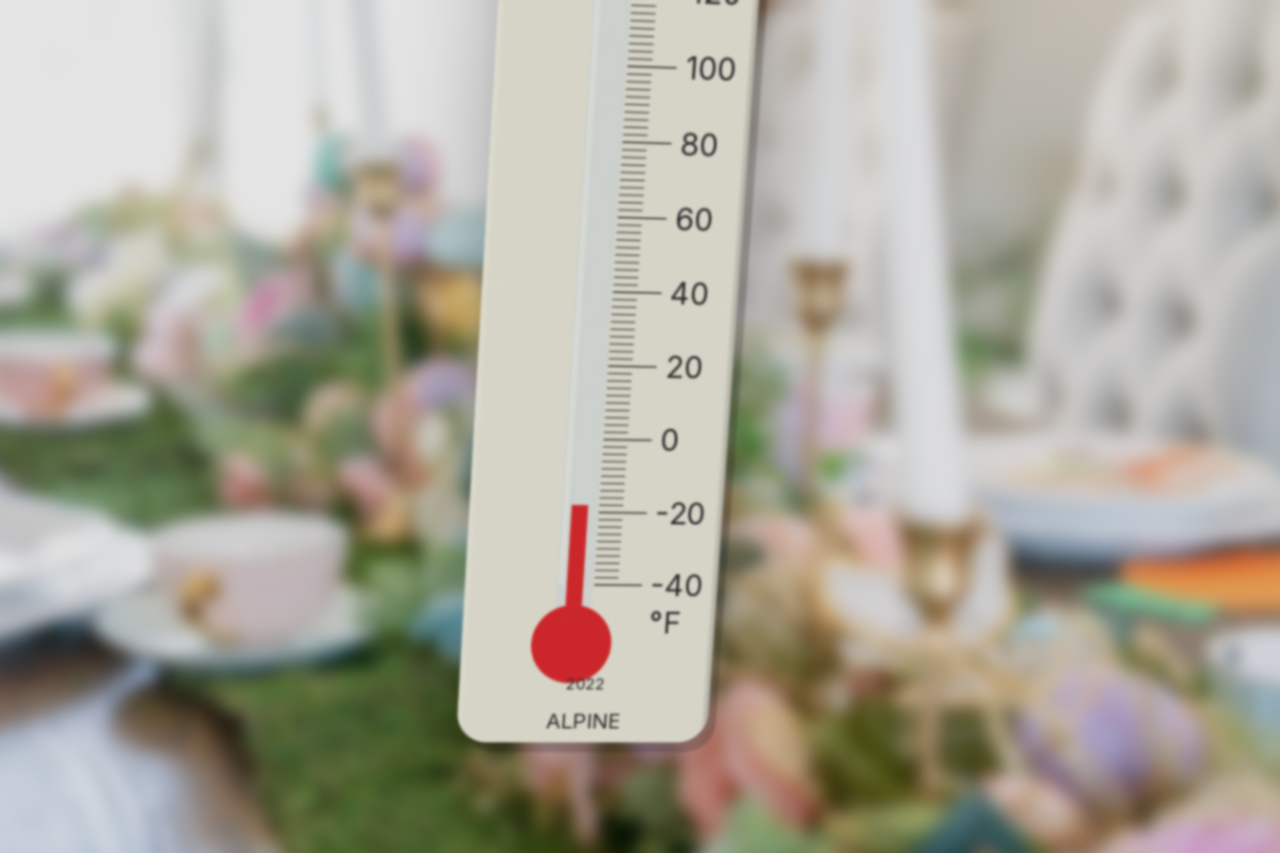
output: -18 °F
